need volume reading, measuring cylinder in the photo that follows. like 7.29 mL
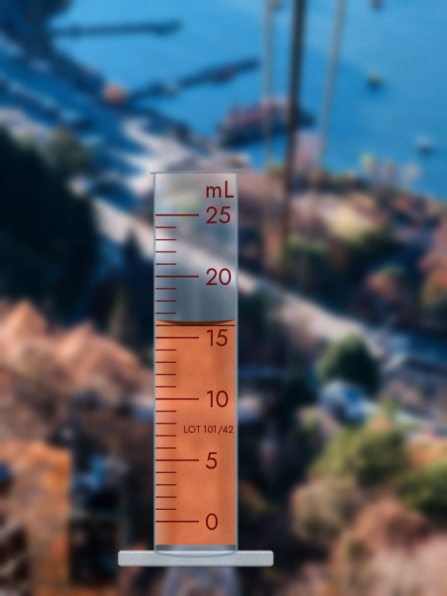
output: 16 mL
